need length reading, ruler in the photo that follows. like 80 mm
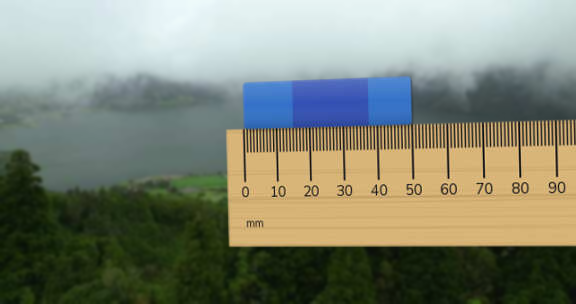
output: 50 mm
